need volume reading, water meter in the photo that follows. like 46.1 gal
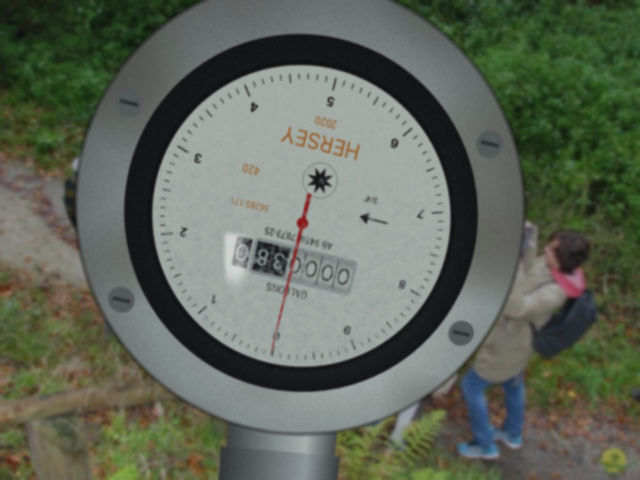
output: 380.0 gal
